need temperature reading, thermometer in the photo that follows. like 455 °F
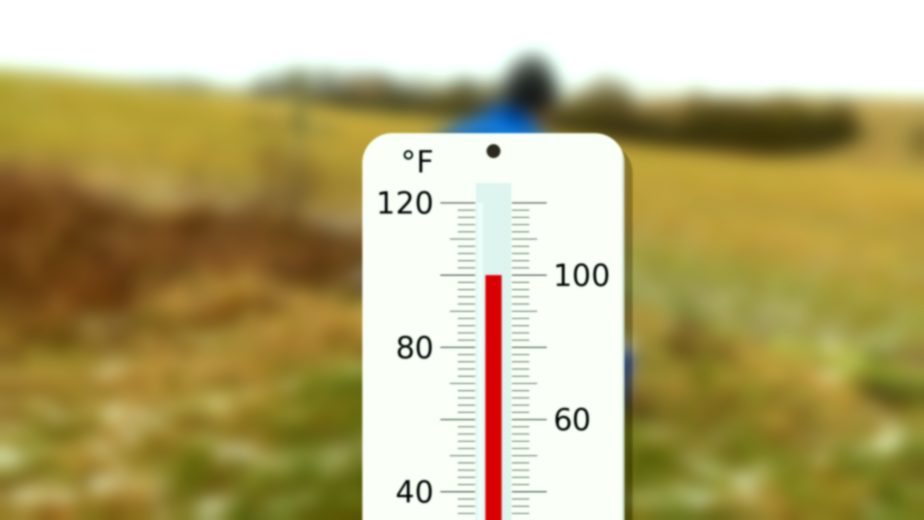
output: 100 °F
